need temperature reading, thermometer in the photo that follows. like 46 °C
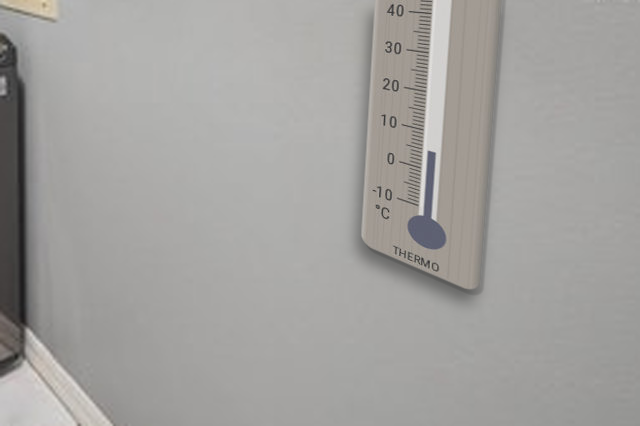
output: 5 °C
